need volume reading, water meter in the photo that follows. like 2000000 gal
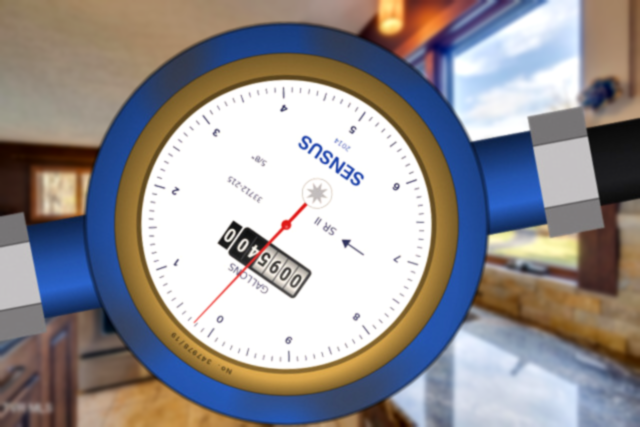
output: 95400.2 gal
